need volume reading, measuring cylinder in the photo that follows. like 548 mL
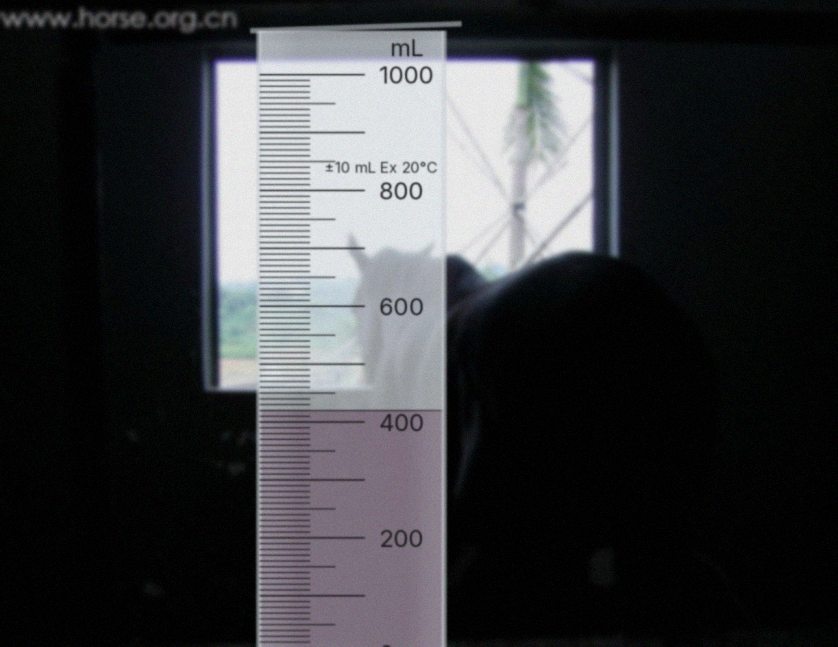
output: 420 mL
